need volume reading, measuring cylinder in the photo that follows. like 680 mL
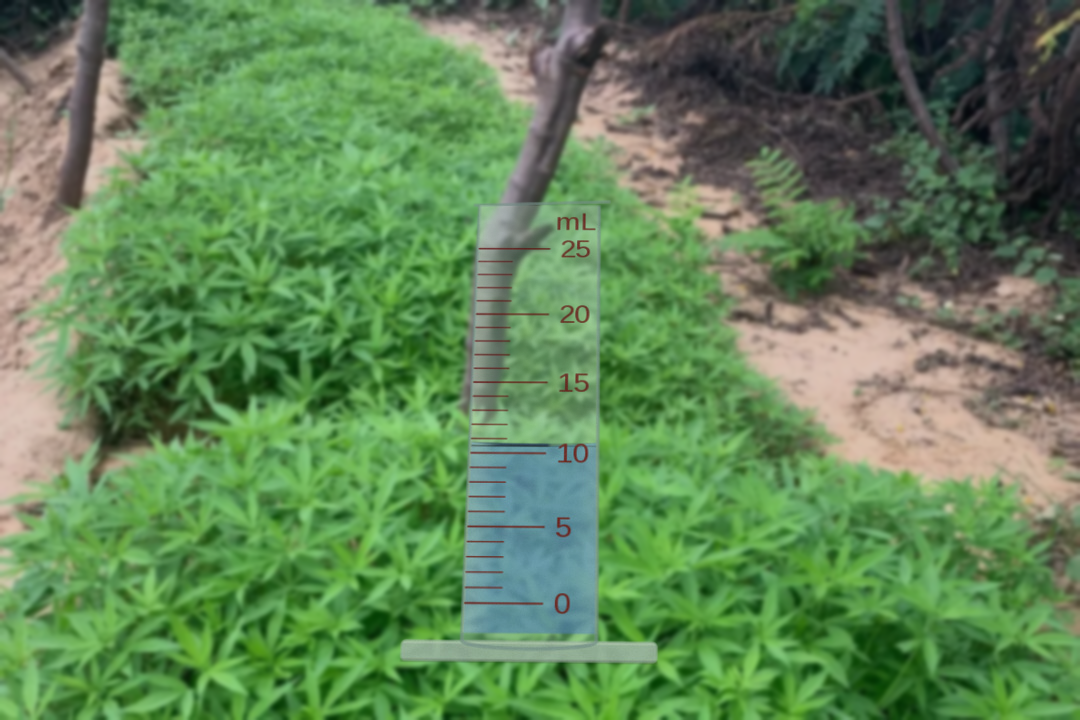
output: 10.5 mL
